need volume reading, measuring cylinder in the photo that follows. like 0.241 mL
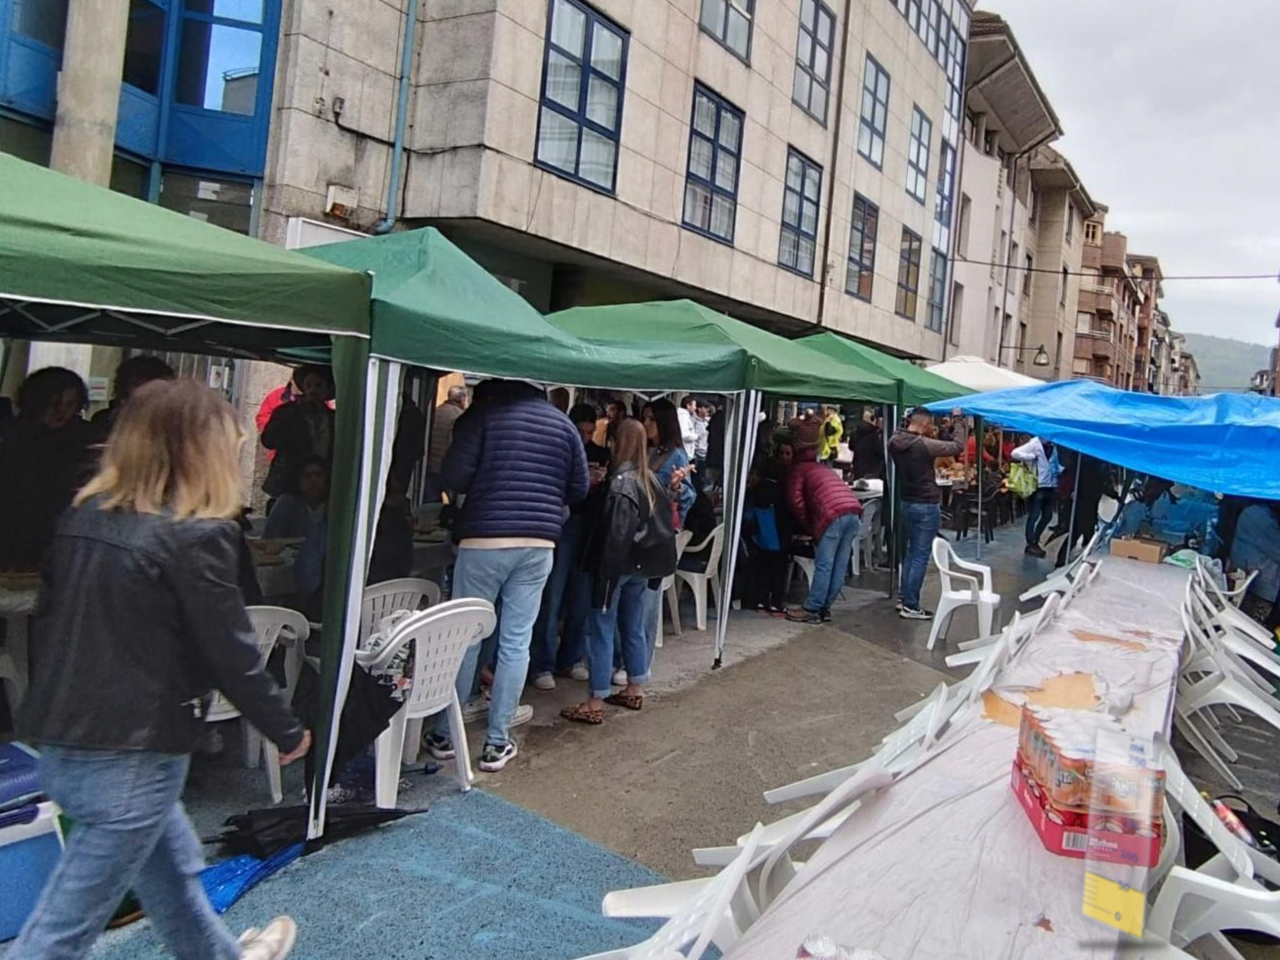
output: 50 mL
